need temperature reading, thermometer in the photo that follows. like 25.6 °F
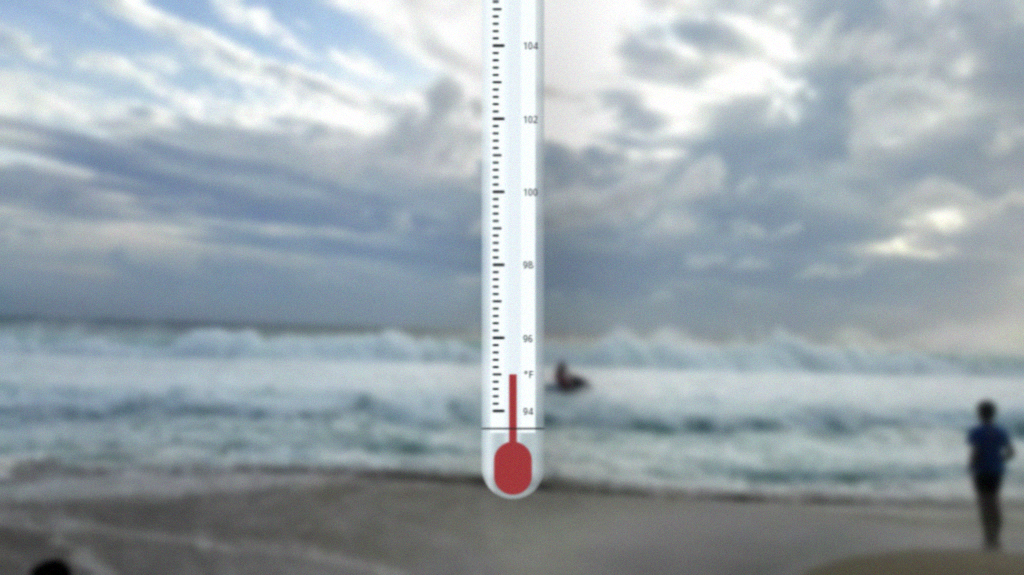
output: 95 °F
